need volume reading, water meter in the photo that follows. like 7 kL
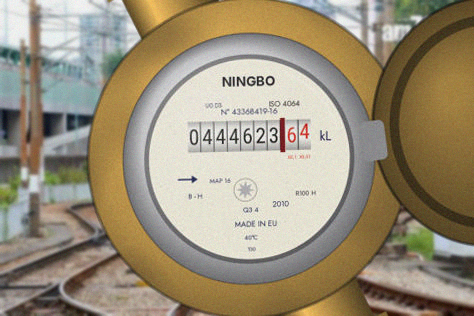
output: 444623.64 kL
